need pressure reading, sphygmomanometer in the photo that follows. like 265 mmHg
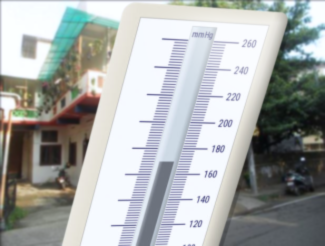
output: 170 mmHg
